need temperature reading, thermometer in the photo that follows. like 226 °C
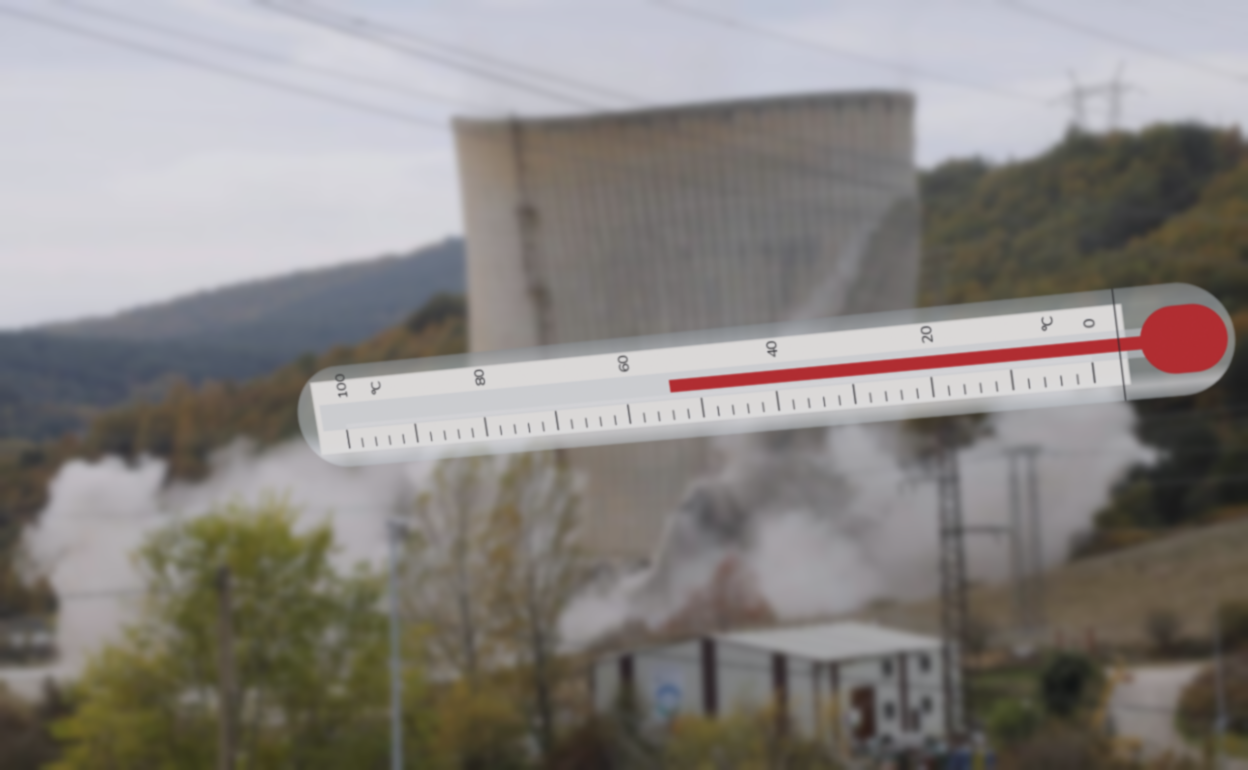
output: 54 °C
